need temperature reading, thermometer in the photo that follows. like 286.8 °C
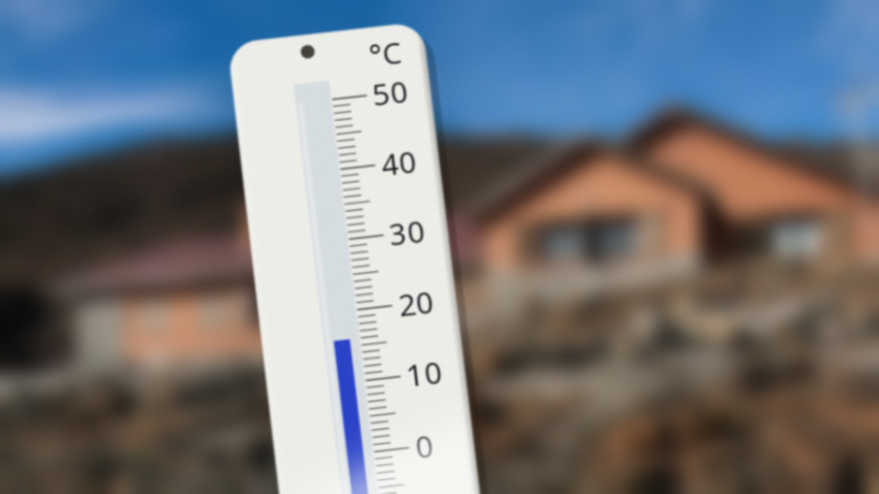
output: 16 °C
